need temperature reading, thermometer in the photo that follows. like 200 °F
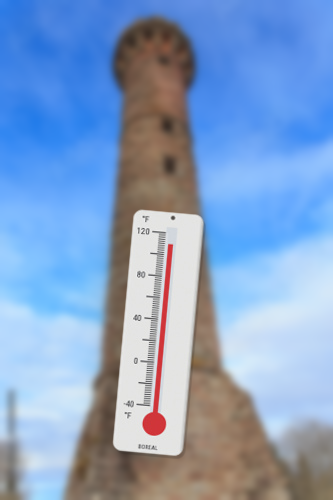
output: 110 °F
